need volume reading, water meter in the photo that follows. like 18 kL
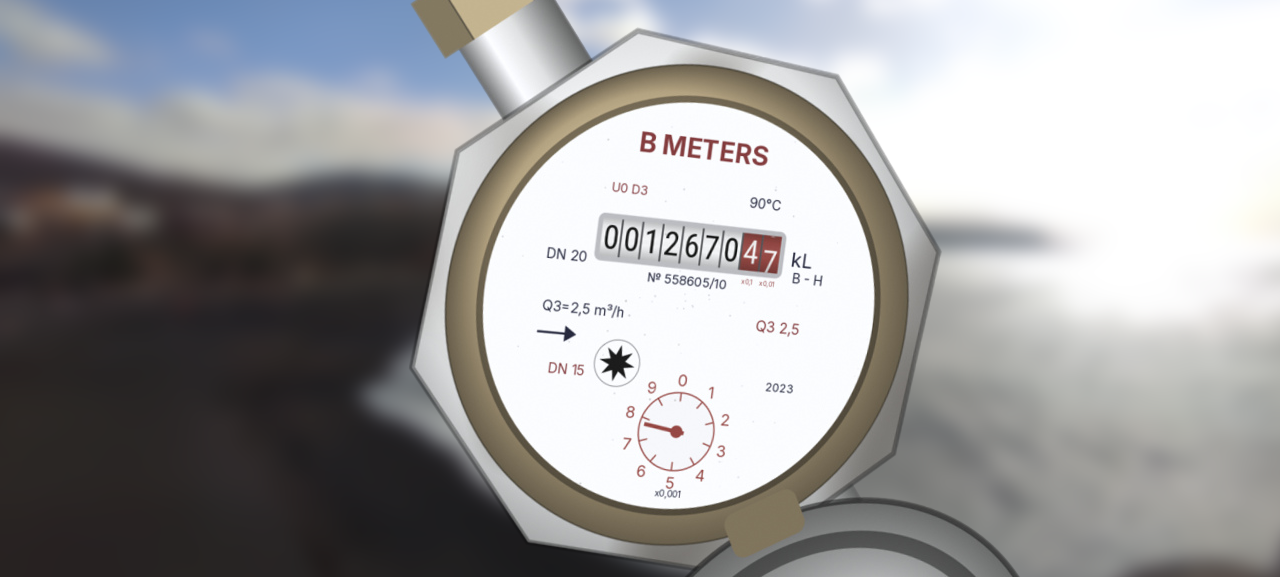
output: 12670.467 kL
